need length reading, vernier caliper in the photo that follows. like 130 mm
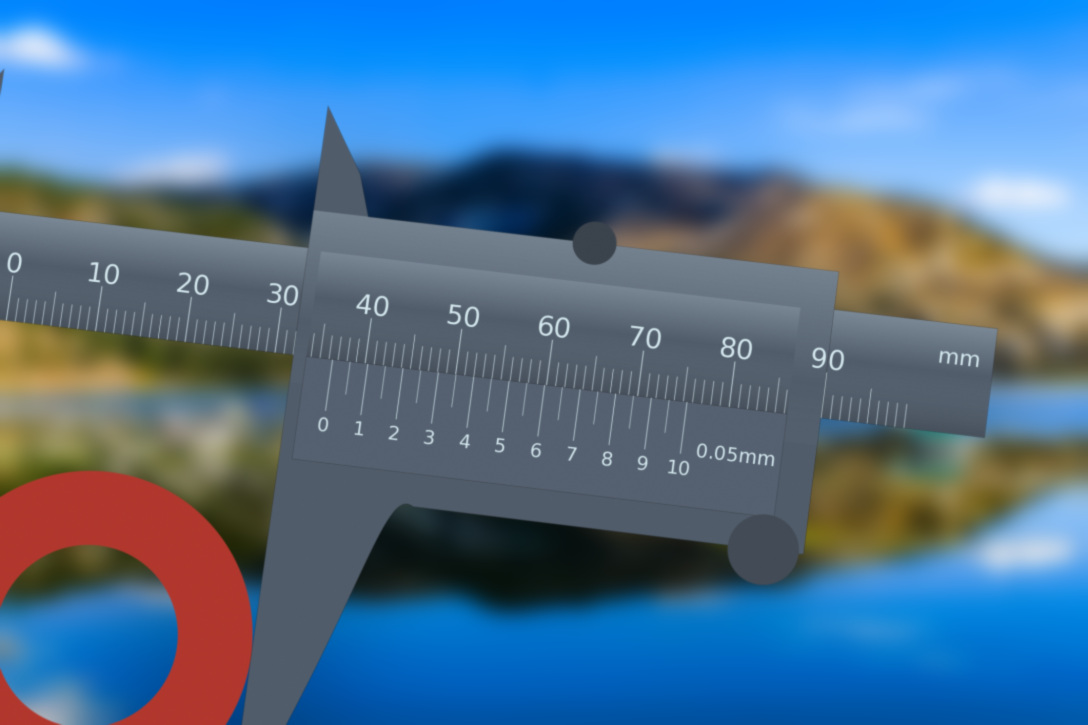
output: 36.4 mm
